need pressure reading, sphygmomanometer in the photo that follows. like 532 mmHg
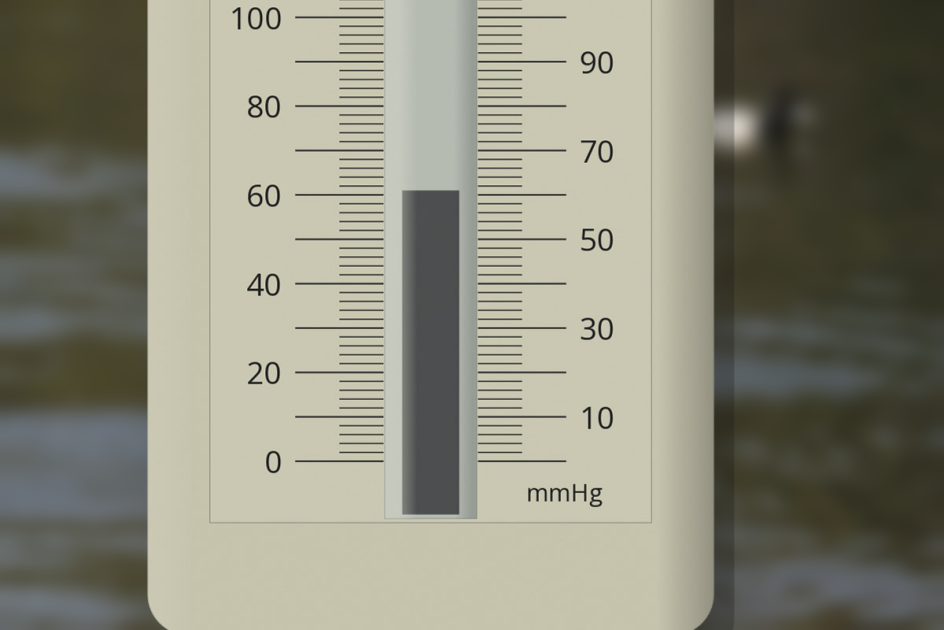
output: 61 mmHg
